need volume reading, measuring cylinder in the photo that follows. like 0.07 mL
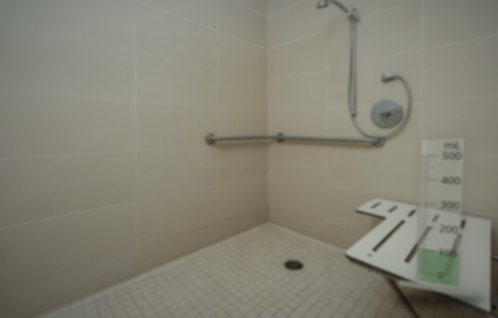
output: 100 mL
